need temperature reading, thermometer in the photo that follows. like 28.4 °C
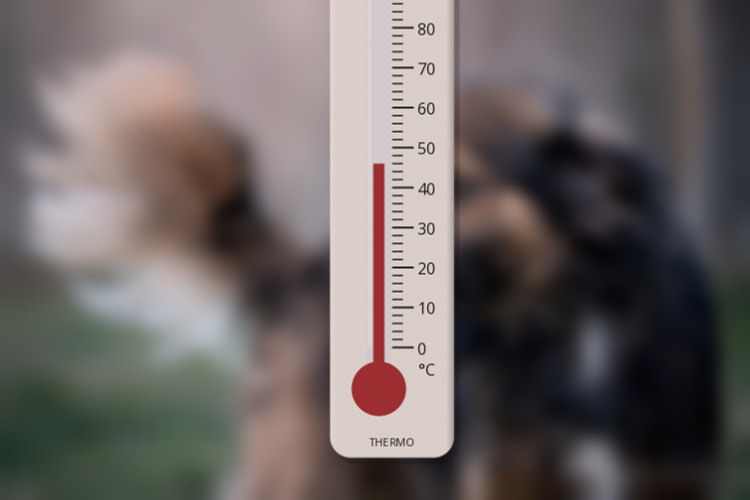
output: 46 °C
